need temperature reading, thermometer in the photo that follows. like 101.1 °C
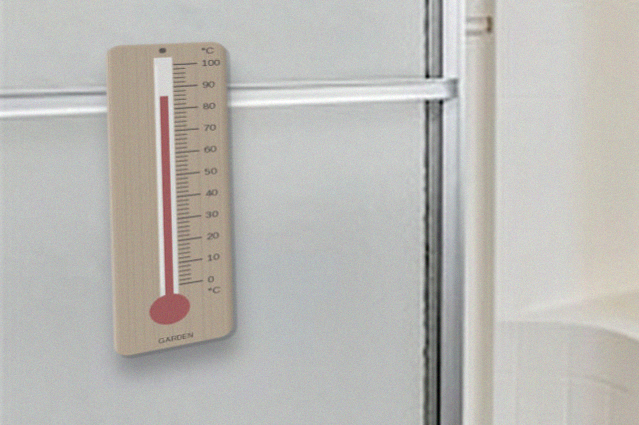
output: 86 °C
